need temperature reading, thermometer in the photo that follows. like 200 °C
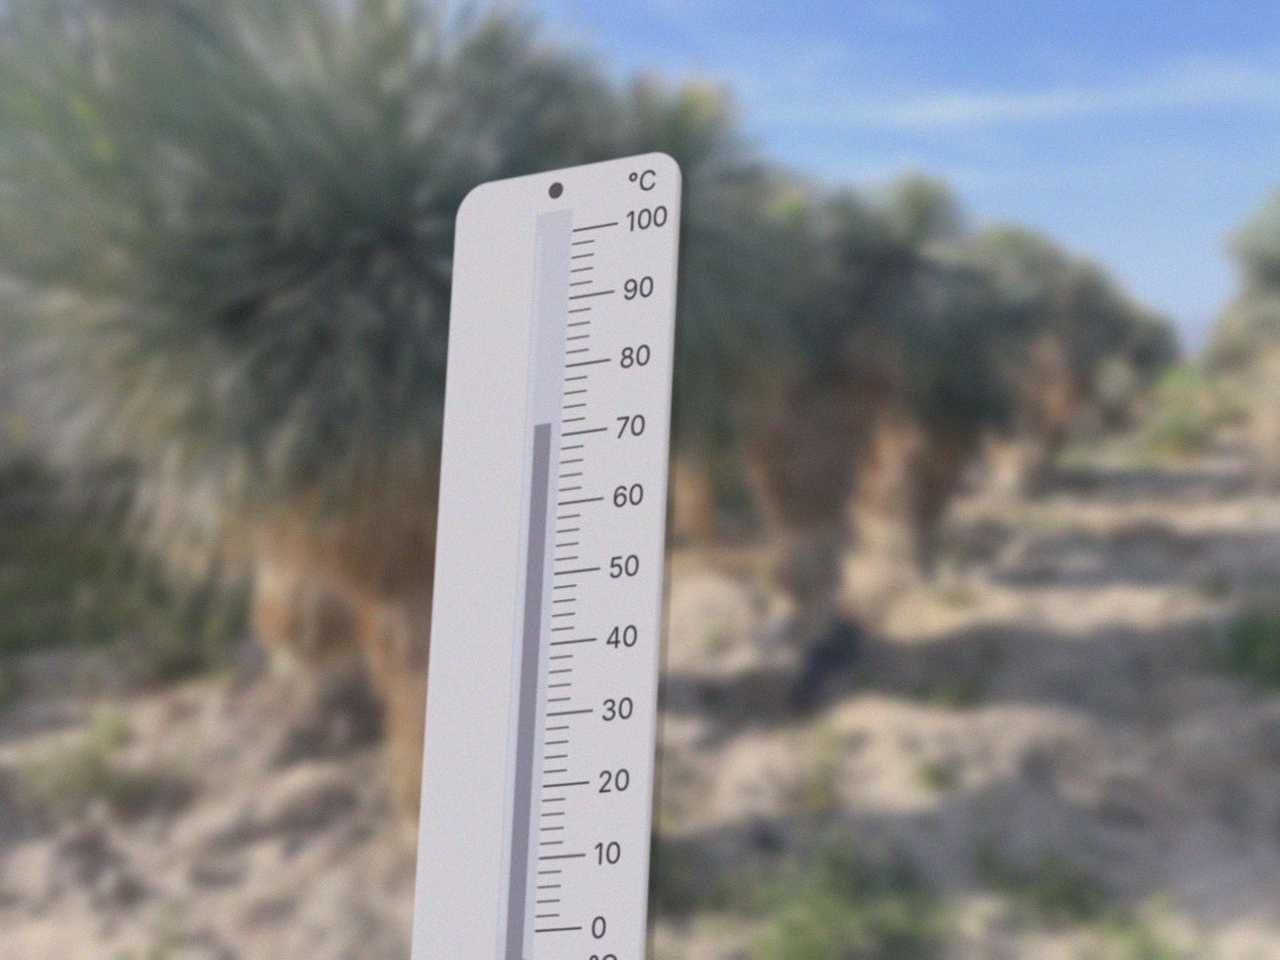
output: 72 °C
